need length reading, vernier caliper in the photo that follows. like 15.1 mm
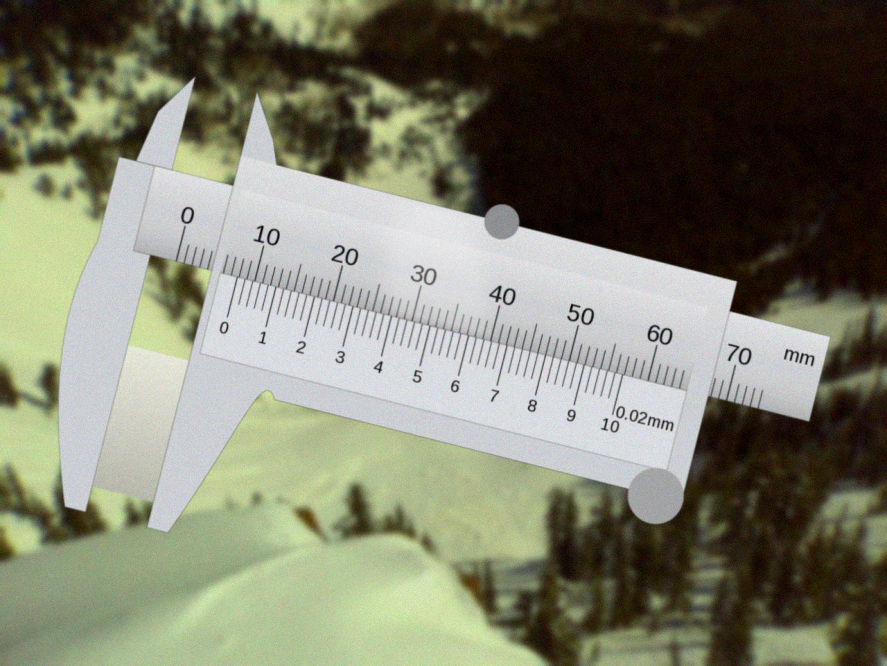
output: 7.8 mm
